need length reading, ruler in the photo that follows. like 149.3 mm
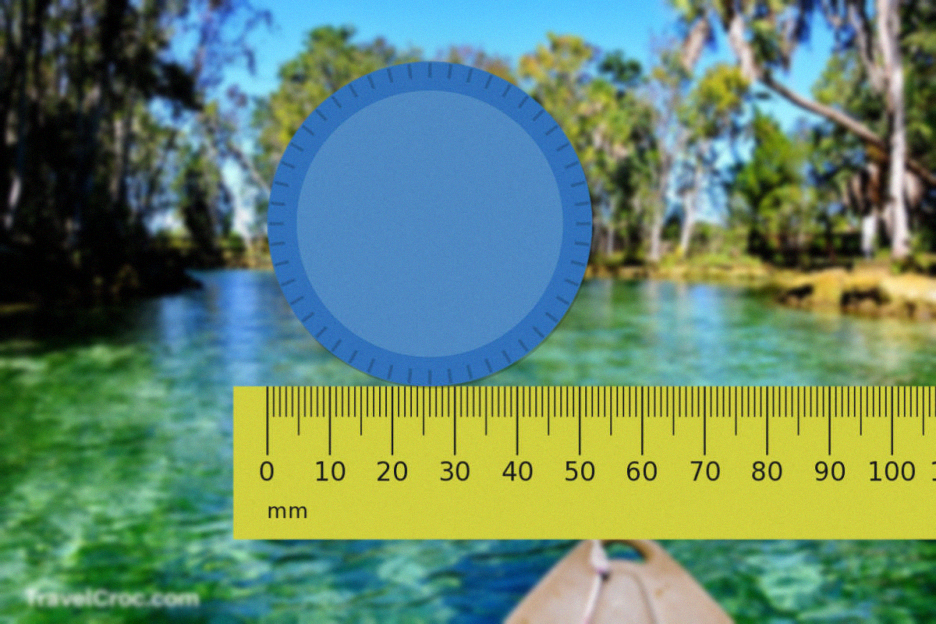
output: 52 mm
